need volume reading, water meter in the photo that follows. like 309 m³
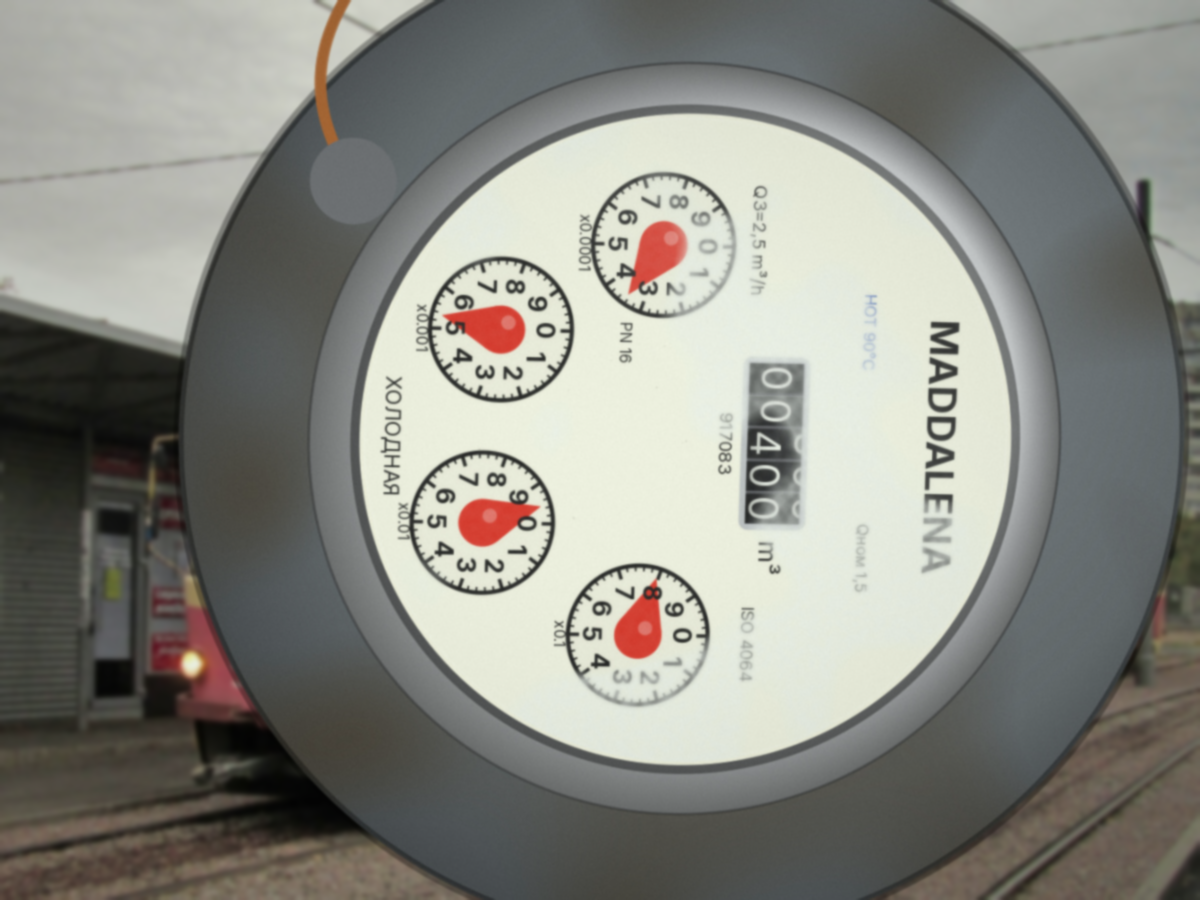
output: 399.7953 m³
